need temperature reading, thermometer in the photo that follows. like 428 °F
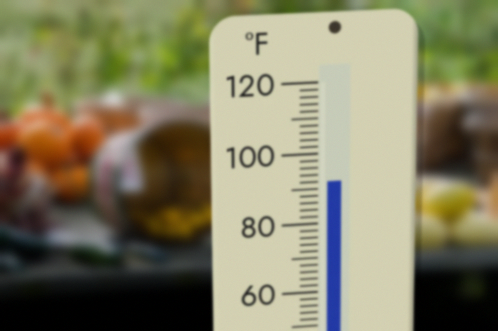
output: 92 °F
